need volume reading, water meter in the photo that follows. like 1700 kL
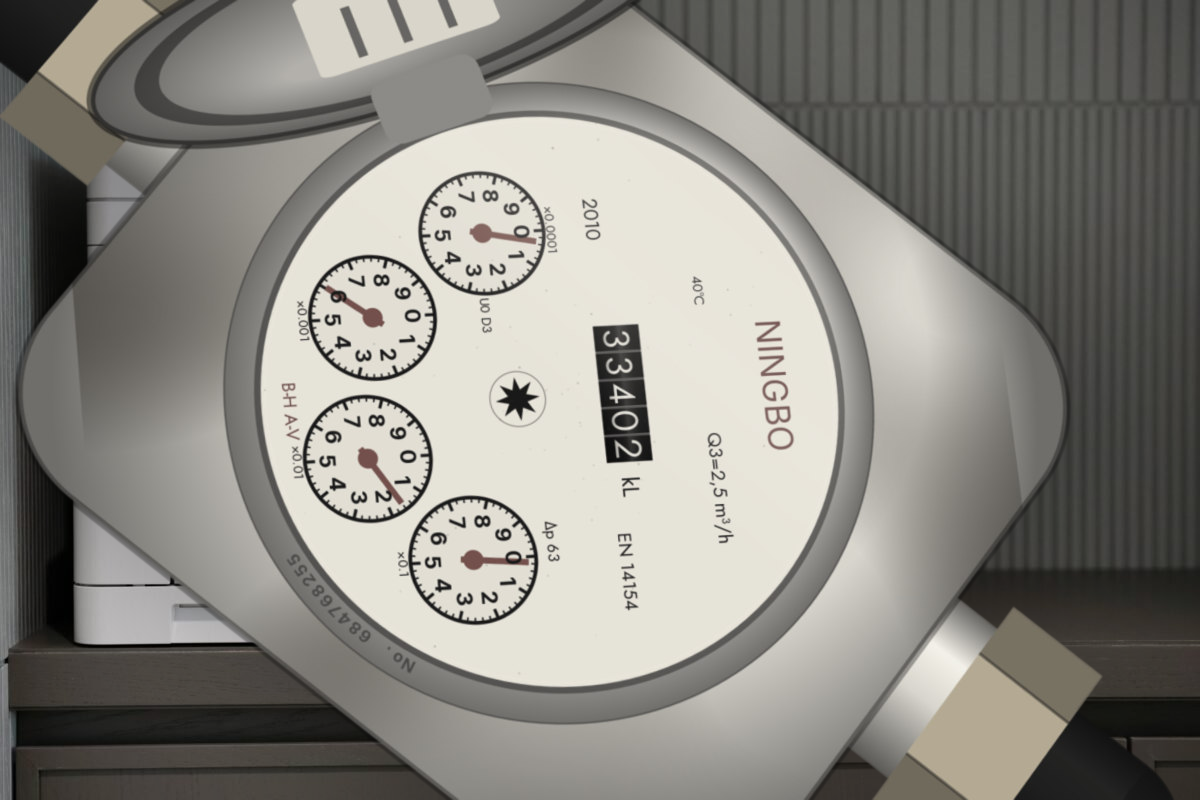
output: 33402.0160 kL
